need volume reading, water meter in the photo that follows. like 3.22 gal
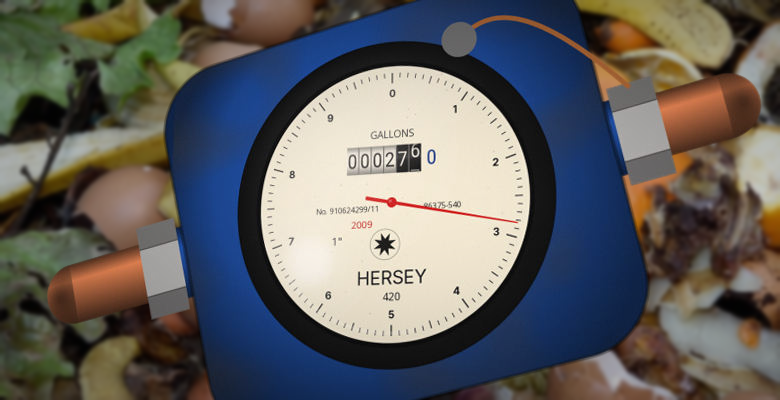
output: 2762.8 gal
